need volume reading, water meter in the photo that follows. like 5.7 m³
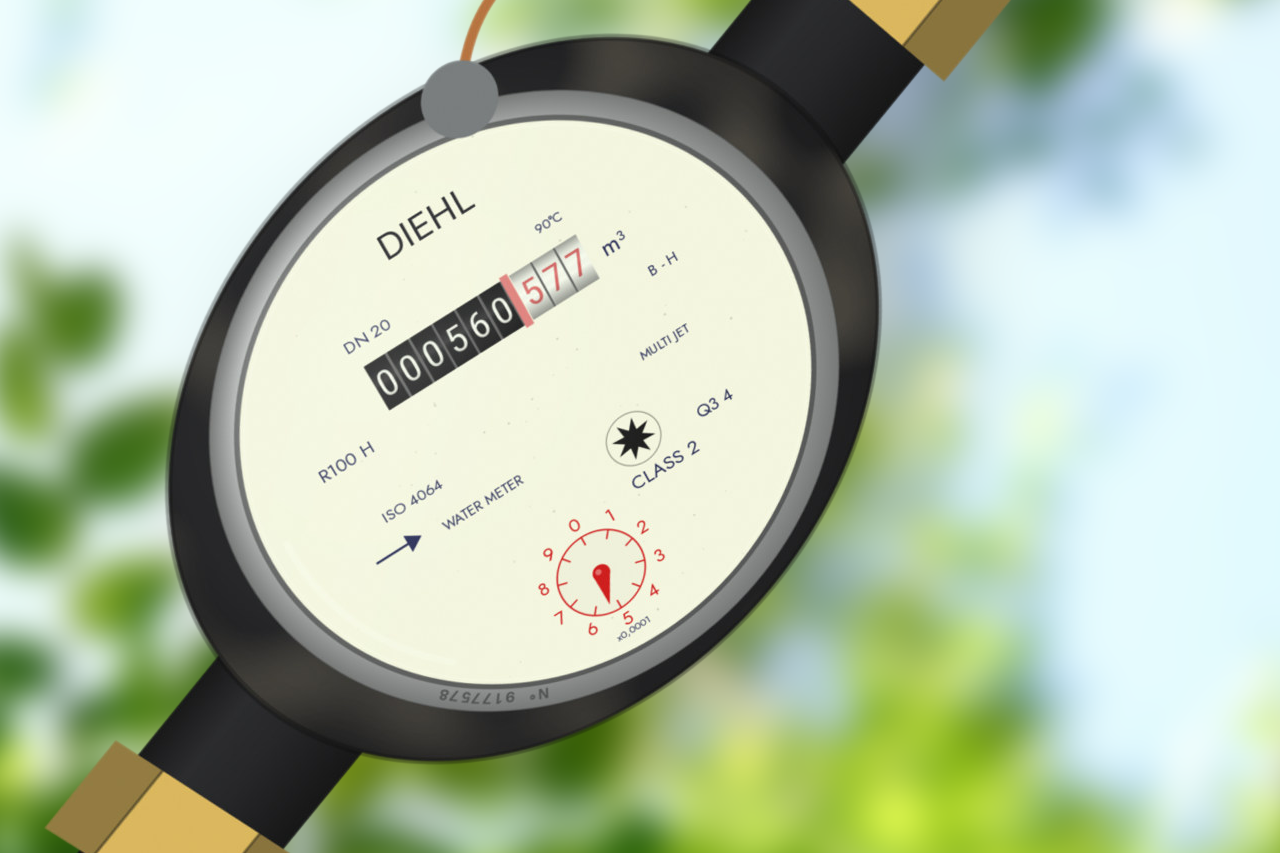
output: 560.5775 m³
